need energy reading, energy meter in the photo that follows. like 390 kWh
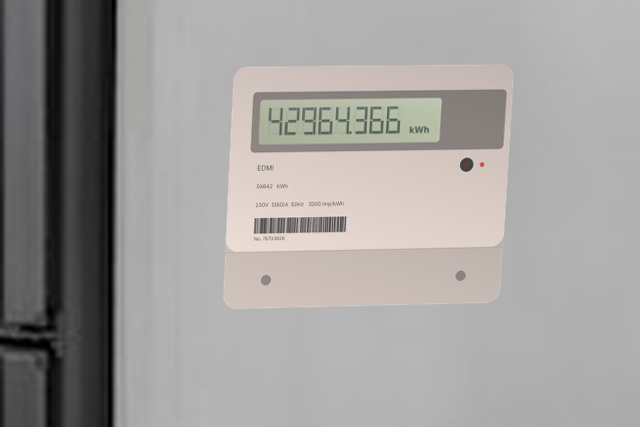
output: 42964.366 kWh
